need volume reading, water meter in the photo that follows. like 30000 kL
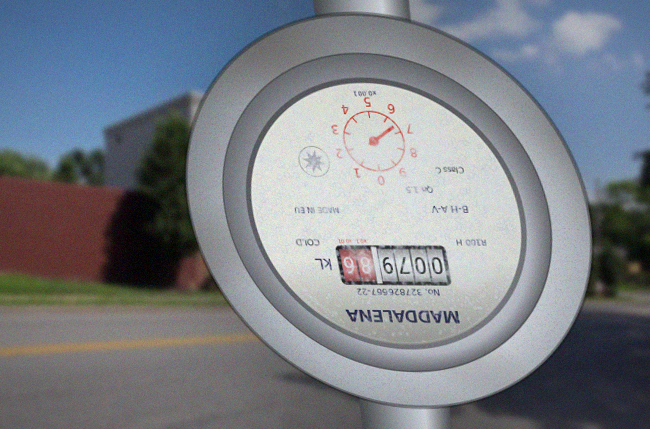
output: 79.866 kL
